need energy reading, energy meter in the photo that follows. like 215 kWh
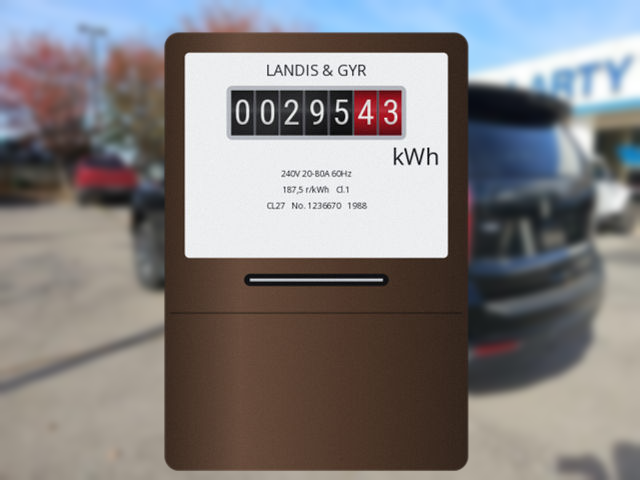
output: 295.43 kWh
